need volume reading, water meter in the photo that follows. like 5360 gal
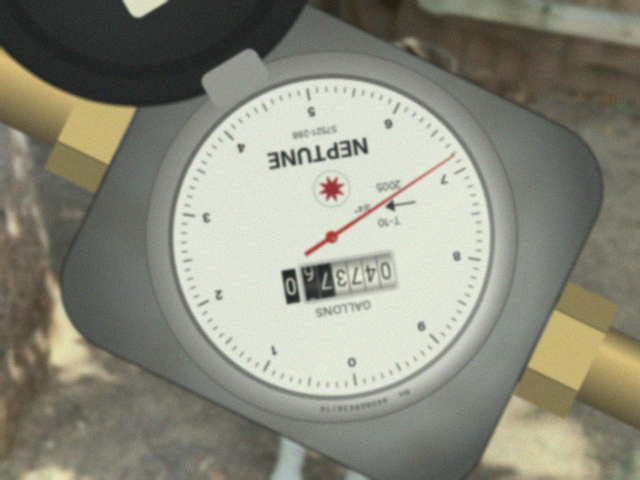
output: 473756.8 gal
